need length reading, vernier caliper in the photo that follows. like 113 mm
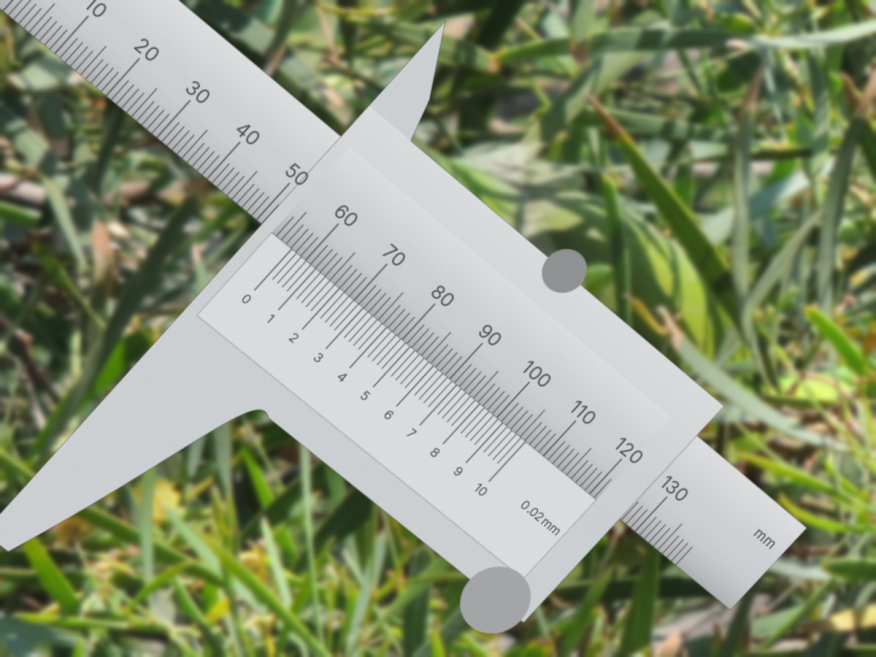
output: 57.2 mm
